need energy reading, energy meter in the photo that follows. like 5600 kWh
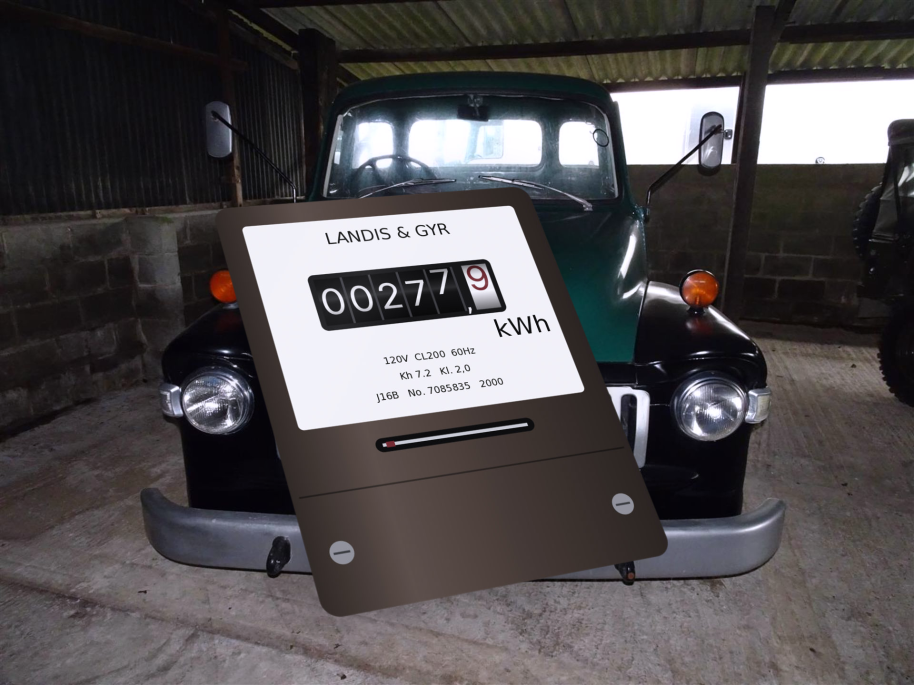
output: 277.9 kWh
